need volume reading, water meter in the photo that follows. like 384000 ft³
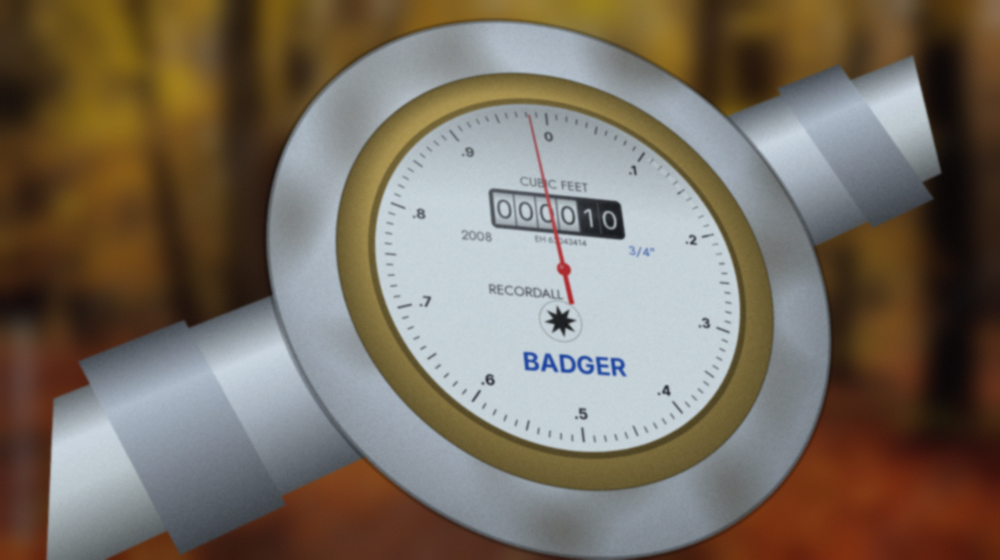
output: 9.98 ft³
